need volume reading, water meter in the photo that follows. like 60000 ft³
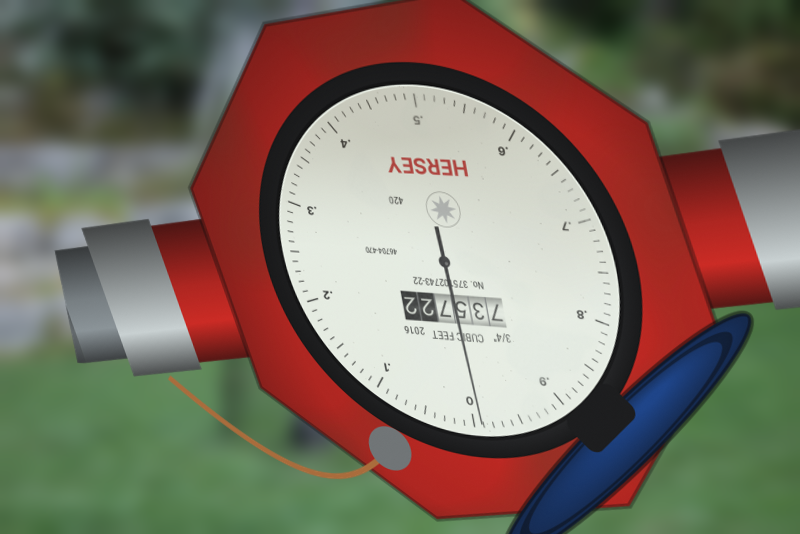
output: 735721.99 ft³
